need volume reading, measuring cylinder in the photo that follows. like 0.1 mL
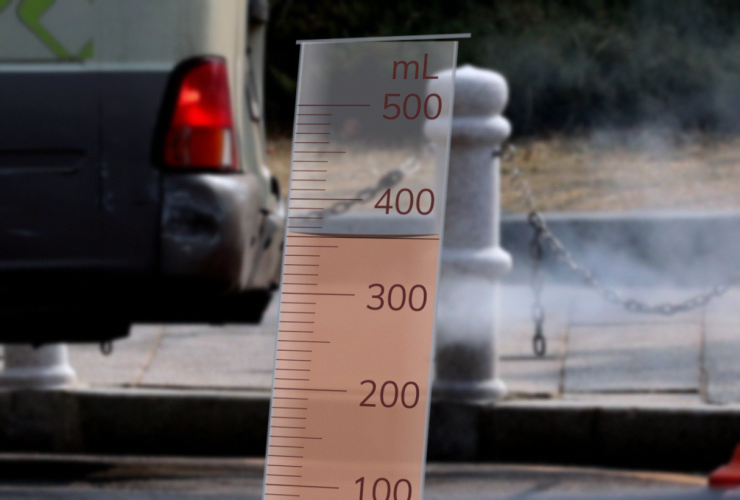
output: 360 mL
